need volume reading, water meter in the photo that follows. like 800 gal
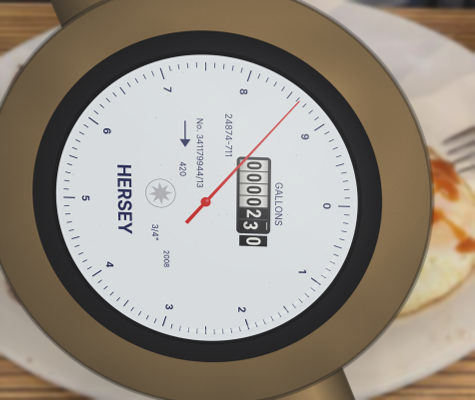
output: 228.6 gal
